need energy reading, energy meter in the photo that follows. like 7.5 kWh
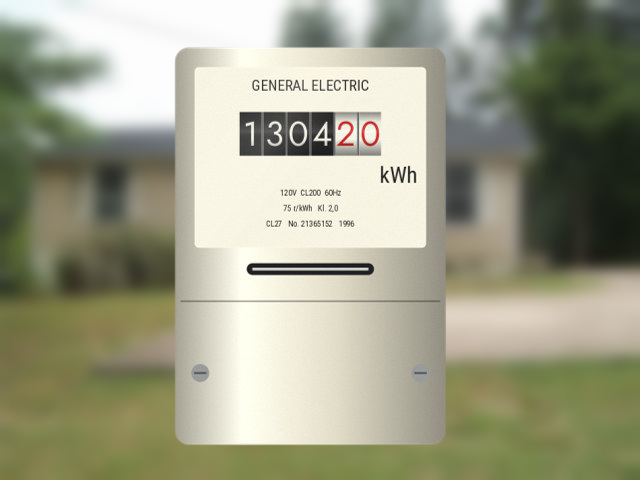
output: 1304.20 kWh
